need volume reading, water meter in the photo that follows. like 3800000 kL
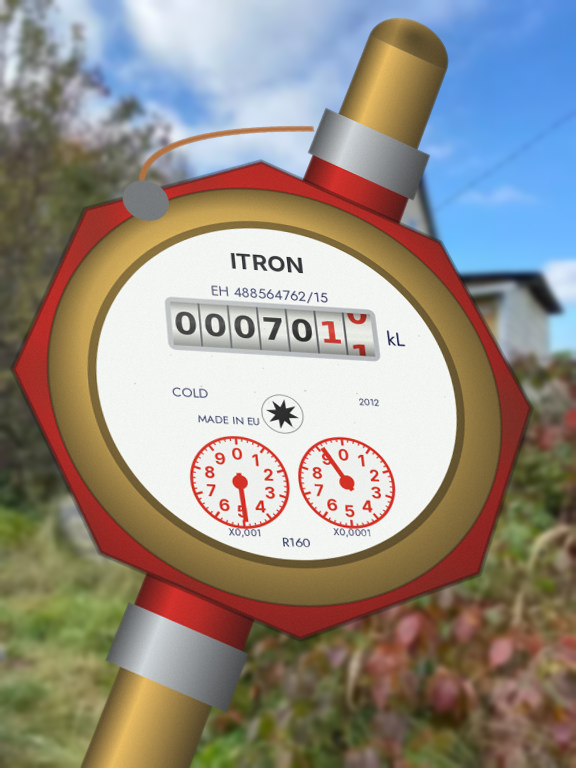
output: 70.1049 kL
